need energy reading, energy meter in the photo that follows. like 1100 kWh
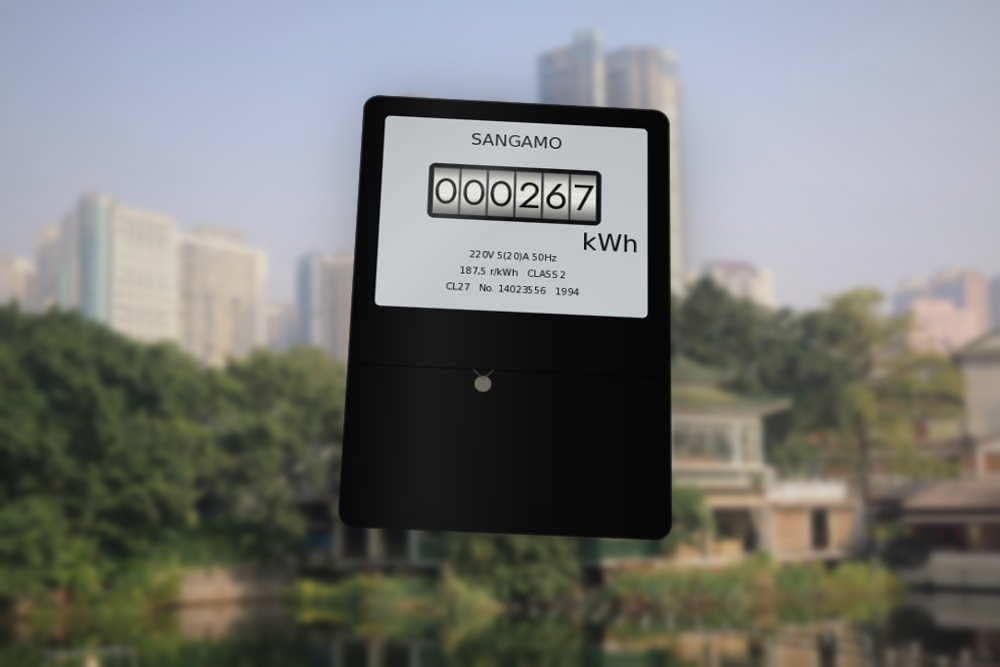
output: 267 kWh
